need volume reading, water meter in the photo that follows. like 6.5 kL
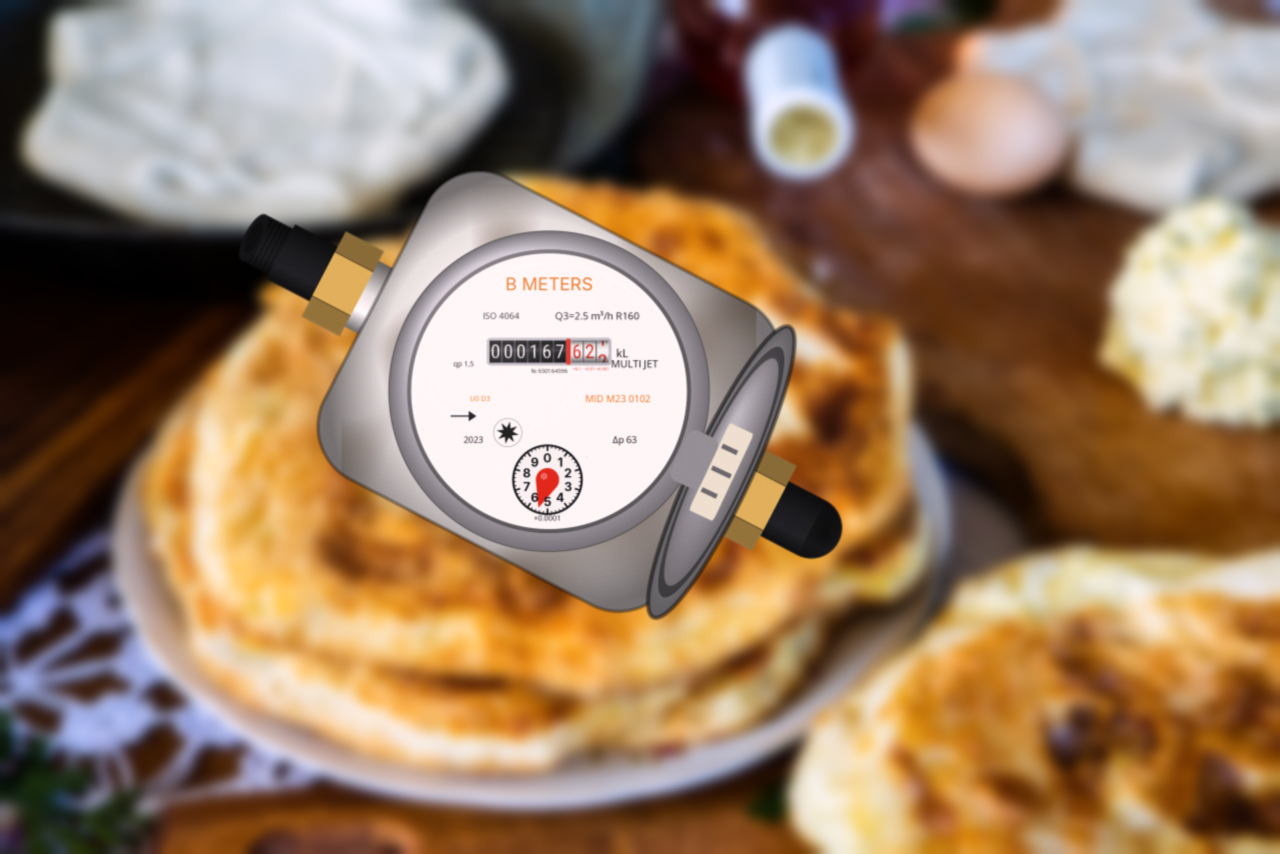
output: 167.6215 kL
